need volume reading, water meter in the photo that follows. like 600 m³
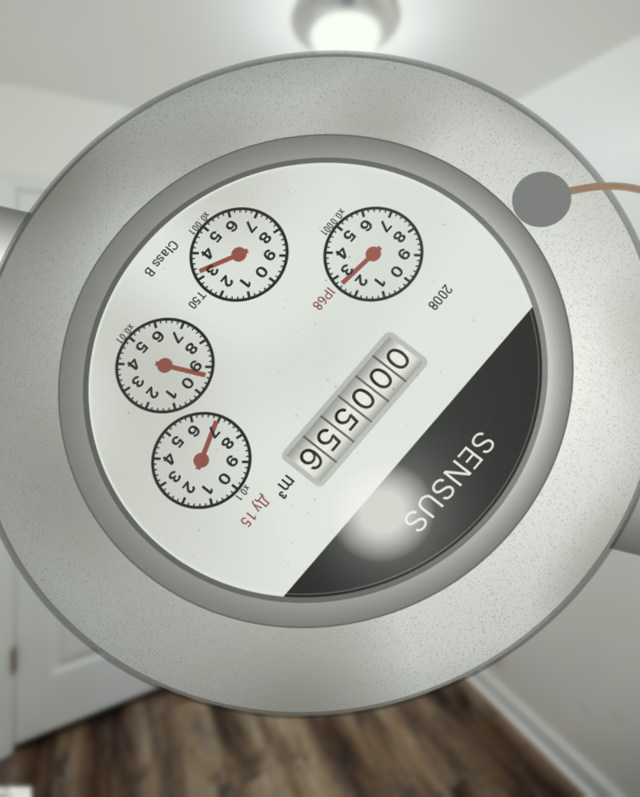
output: 556.6932 m³
